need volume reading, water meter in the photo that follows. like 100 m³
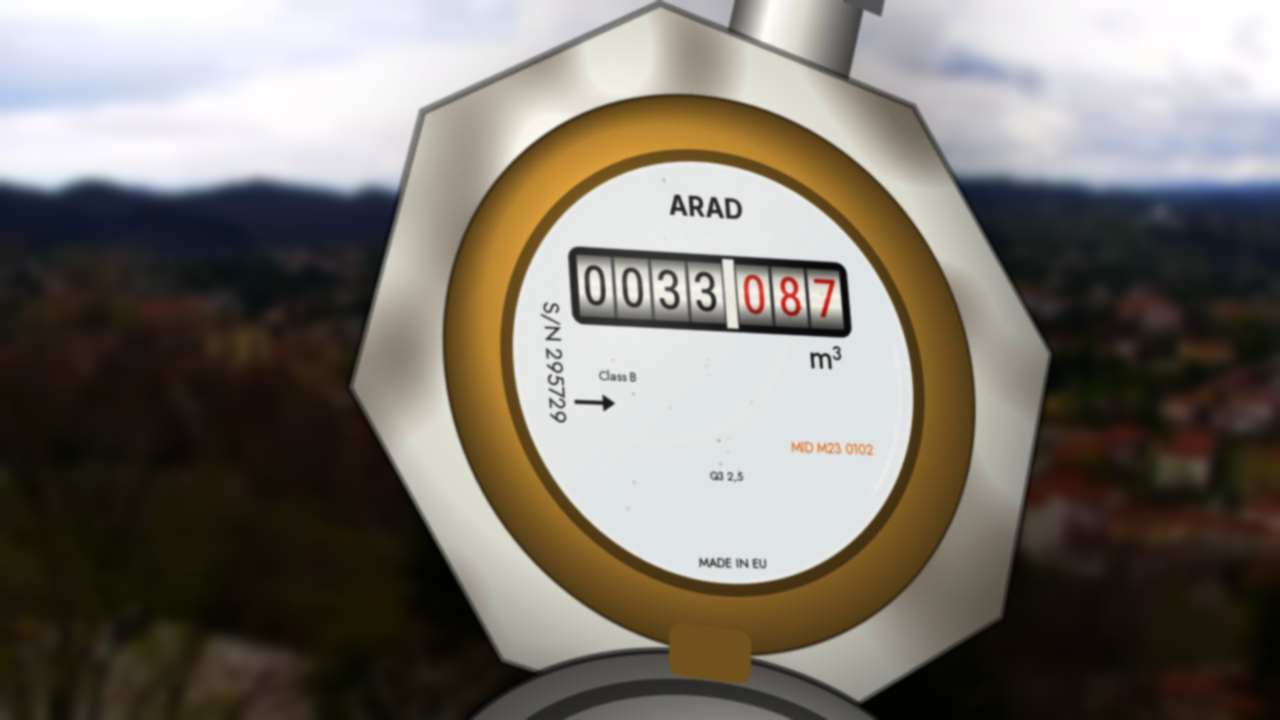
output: 33.087 m³
